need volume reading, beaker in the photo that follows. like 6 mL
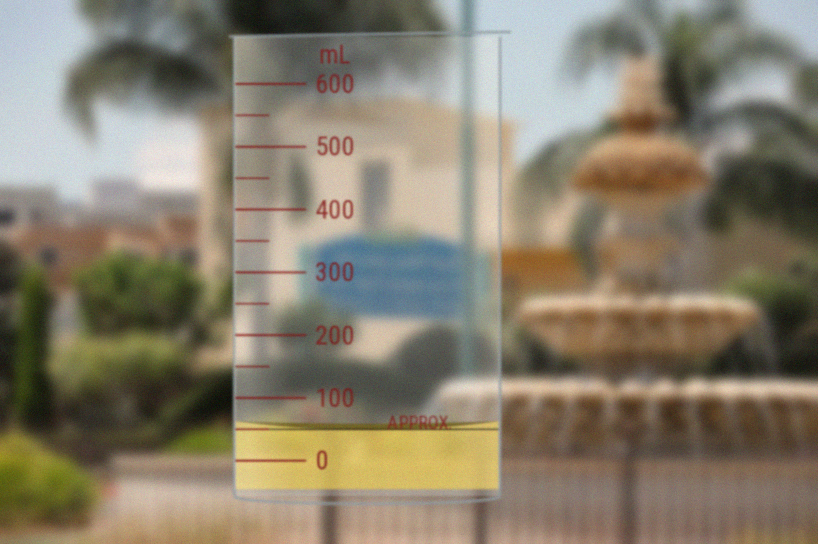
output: 50 mL
